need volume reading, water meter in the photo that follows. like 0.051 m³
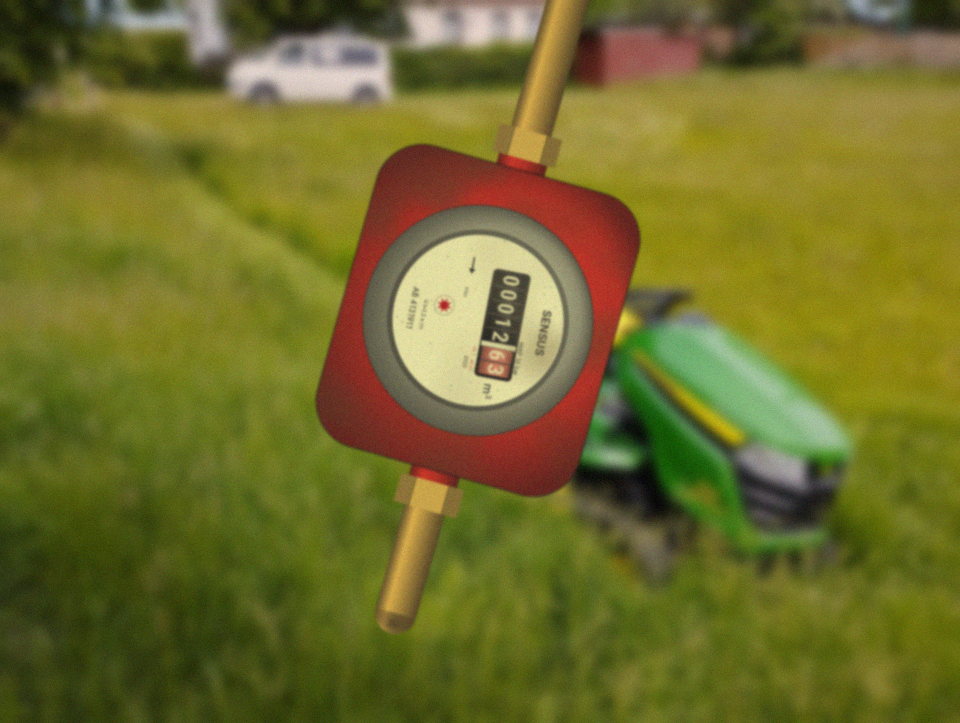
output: 12.63 m³
